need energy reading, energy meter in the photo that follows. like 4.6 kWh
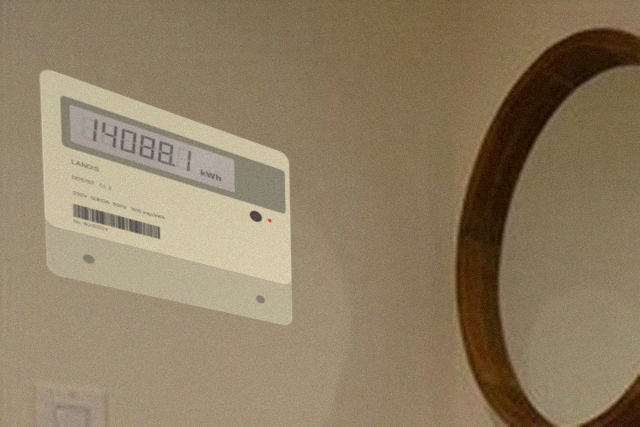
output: 14088.1 kWh
